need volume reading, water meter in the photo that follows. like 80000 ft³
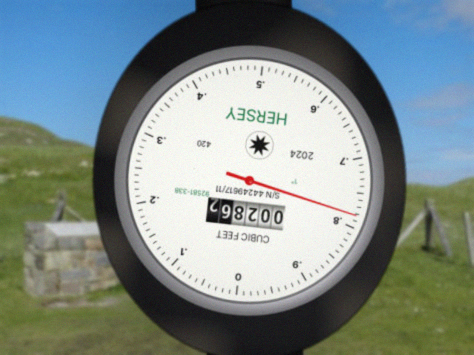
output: 2861.78 ft³
